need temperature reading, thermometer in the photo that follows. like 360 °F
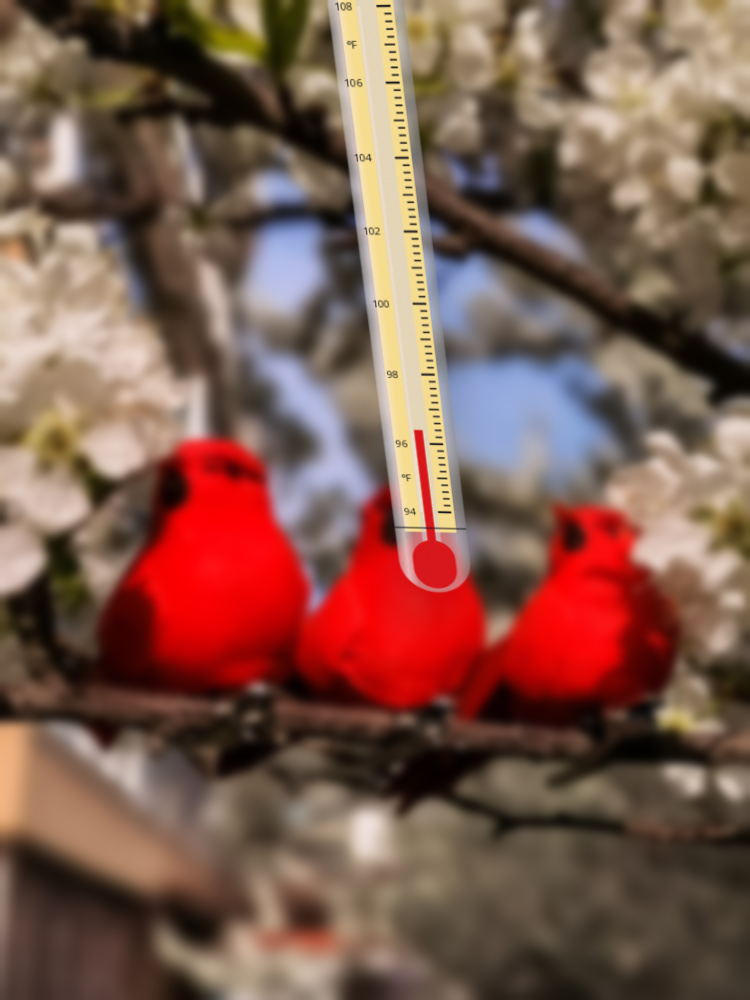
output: 96.4 °F
